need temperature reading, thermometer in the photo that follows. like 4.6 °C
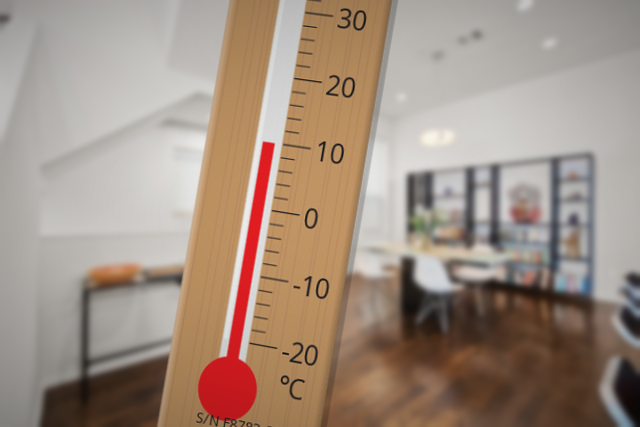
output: 10 °C
